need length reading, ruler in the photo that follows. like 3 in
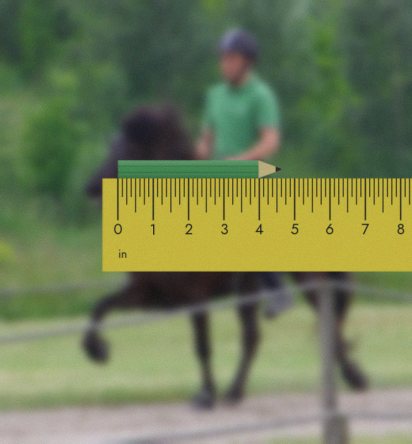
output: 4.625 in
